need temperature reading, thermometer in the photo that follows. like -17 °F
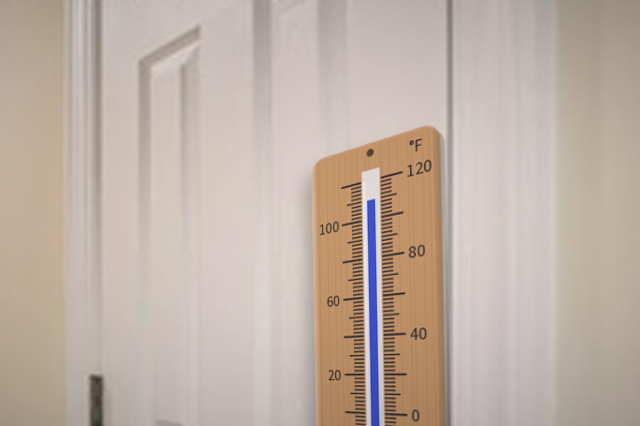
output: 110 °F
